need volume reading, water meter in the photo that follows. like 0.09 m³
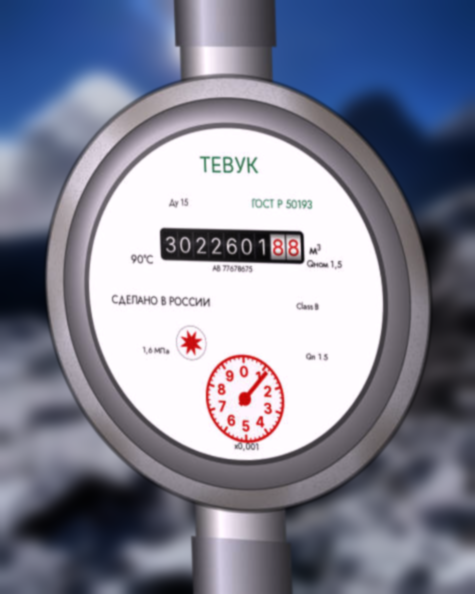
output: 3022601.881 m³
